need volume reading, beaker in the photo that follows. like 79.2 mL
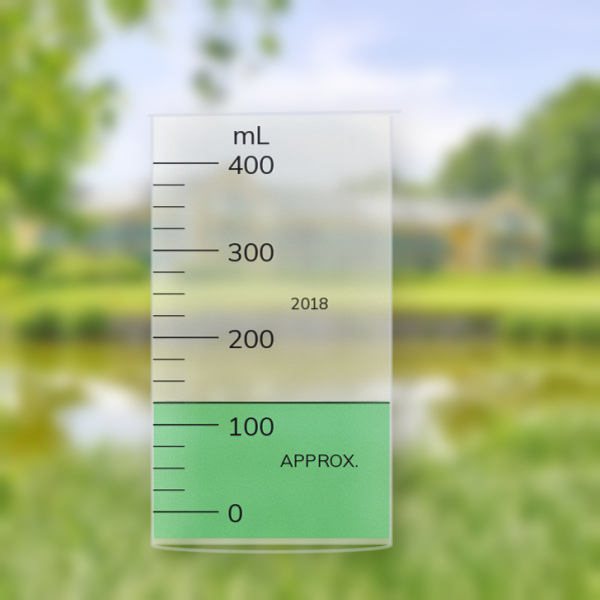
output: 125 mL
